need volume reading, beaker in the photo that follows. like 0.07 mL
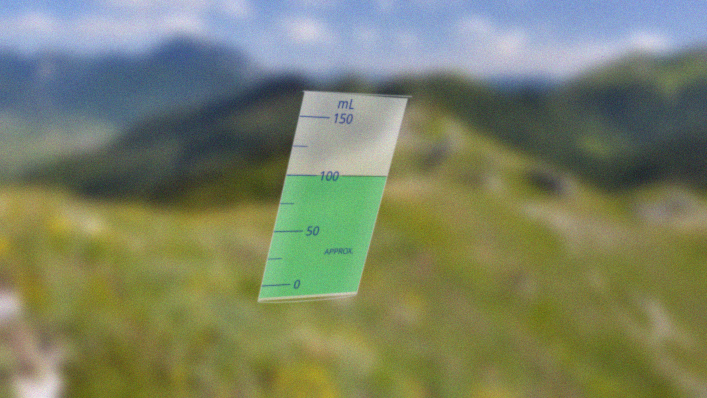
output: 100 mL
